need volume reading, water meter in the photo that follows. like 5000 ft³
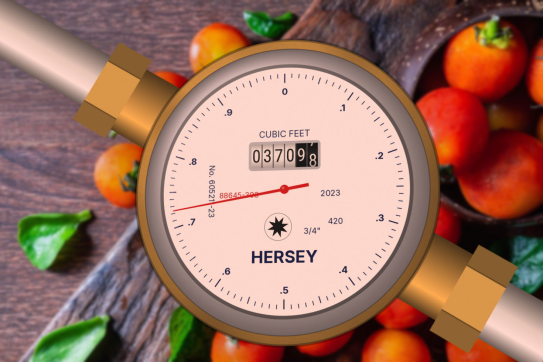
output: 37097.72 ft³
